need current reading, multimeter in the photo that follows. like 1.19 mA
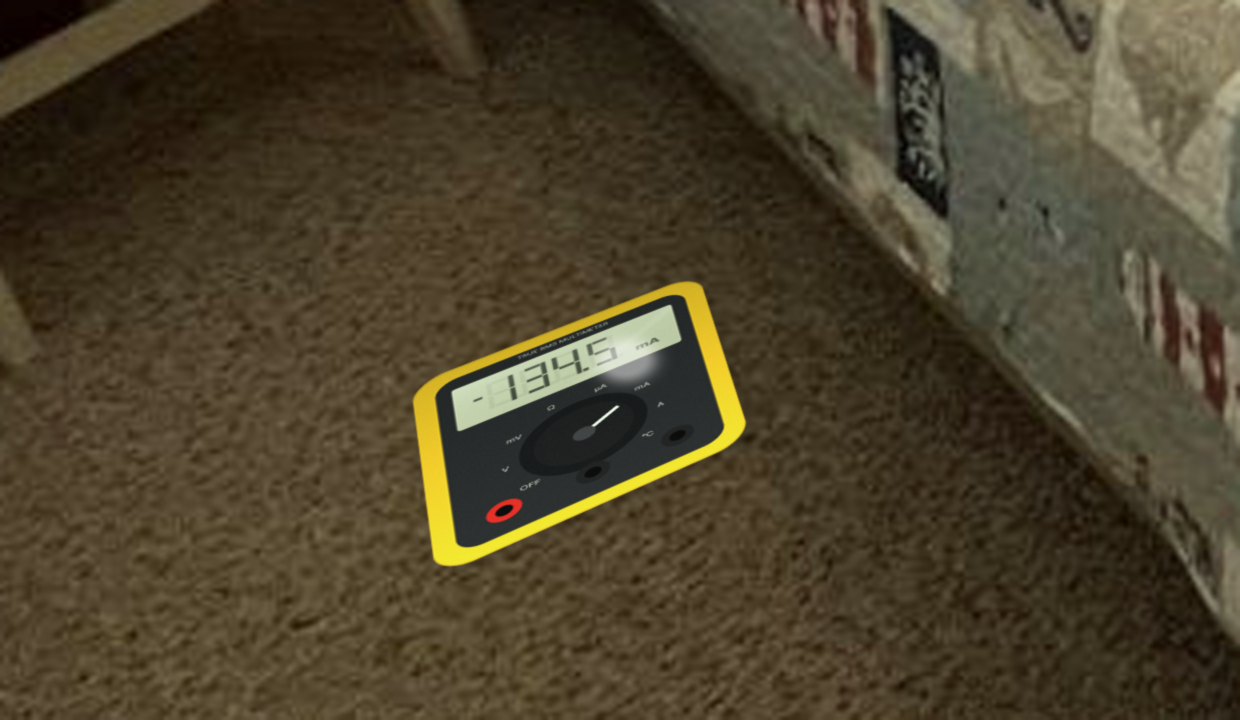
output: -134.5 mA
